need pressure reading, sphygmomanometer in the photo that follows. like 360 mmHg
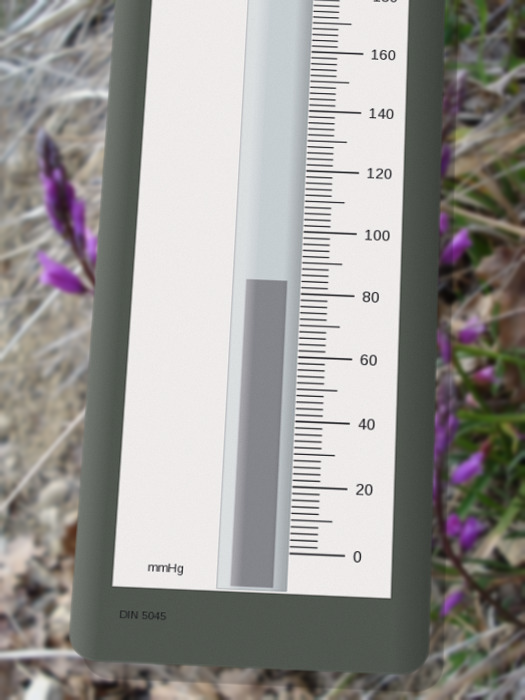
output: 84 mmHg
